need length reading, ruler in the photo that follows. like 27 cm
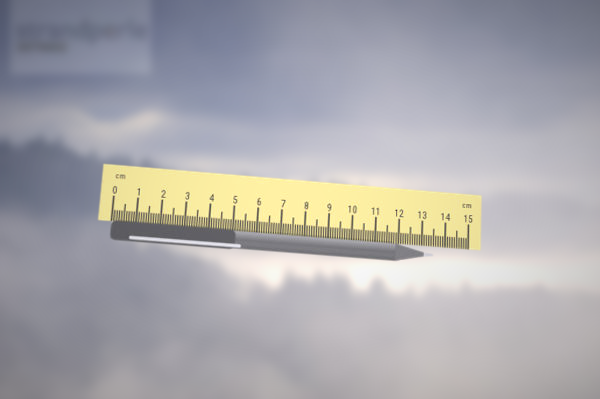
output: 13.5 cm
